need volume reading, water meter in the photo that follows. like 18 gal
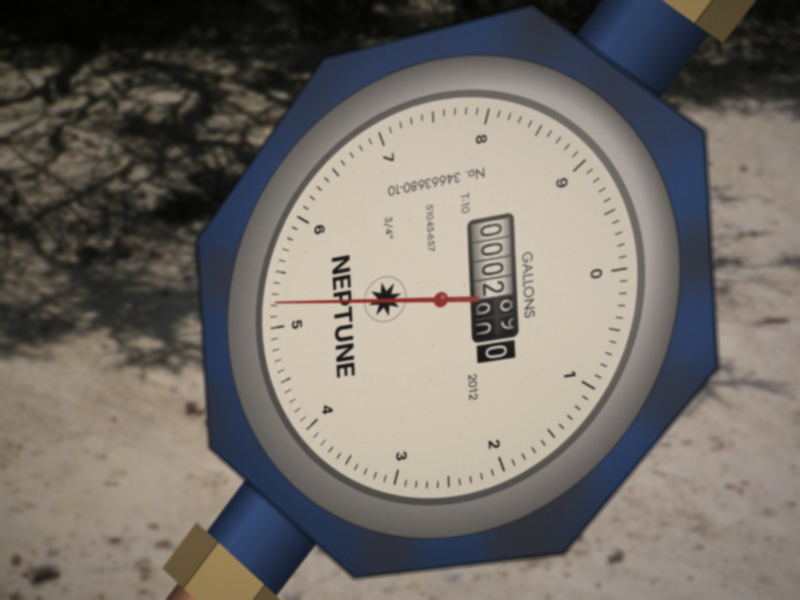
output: 2895.2 gal
